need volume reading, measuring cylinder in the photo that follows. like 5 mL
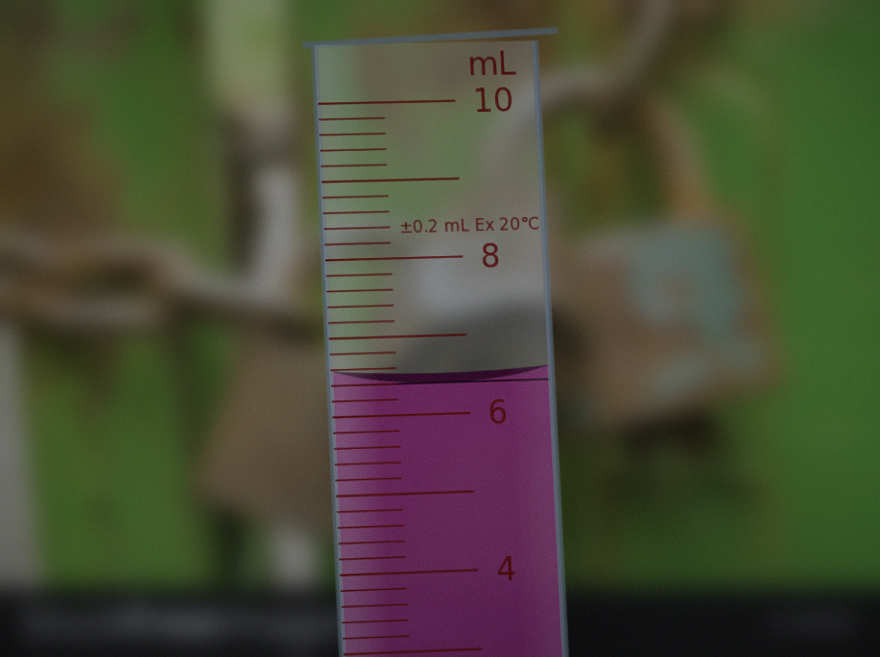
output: 6.4 mL
